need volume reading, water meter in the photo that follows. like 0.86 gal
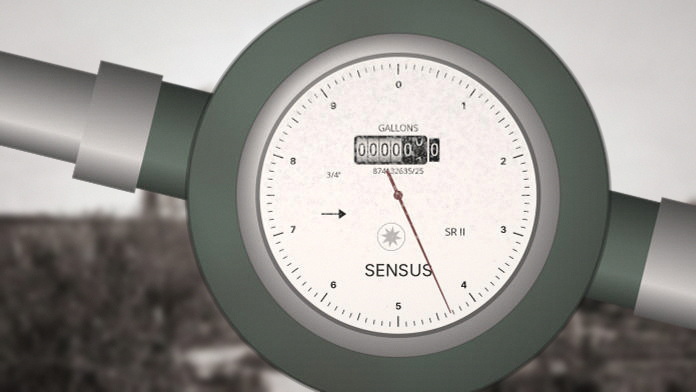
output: 4.3 gal
